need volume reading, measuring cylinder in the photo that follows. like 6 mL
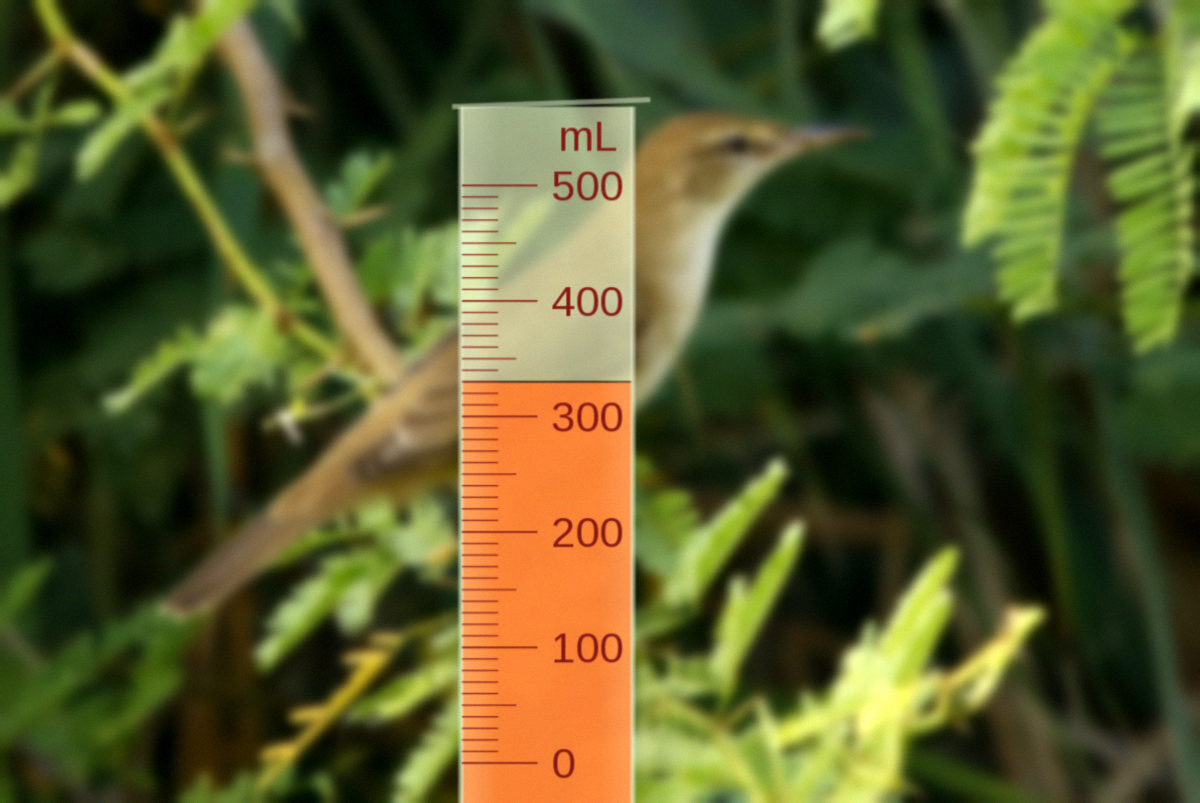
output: 330 mL
